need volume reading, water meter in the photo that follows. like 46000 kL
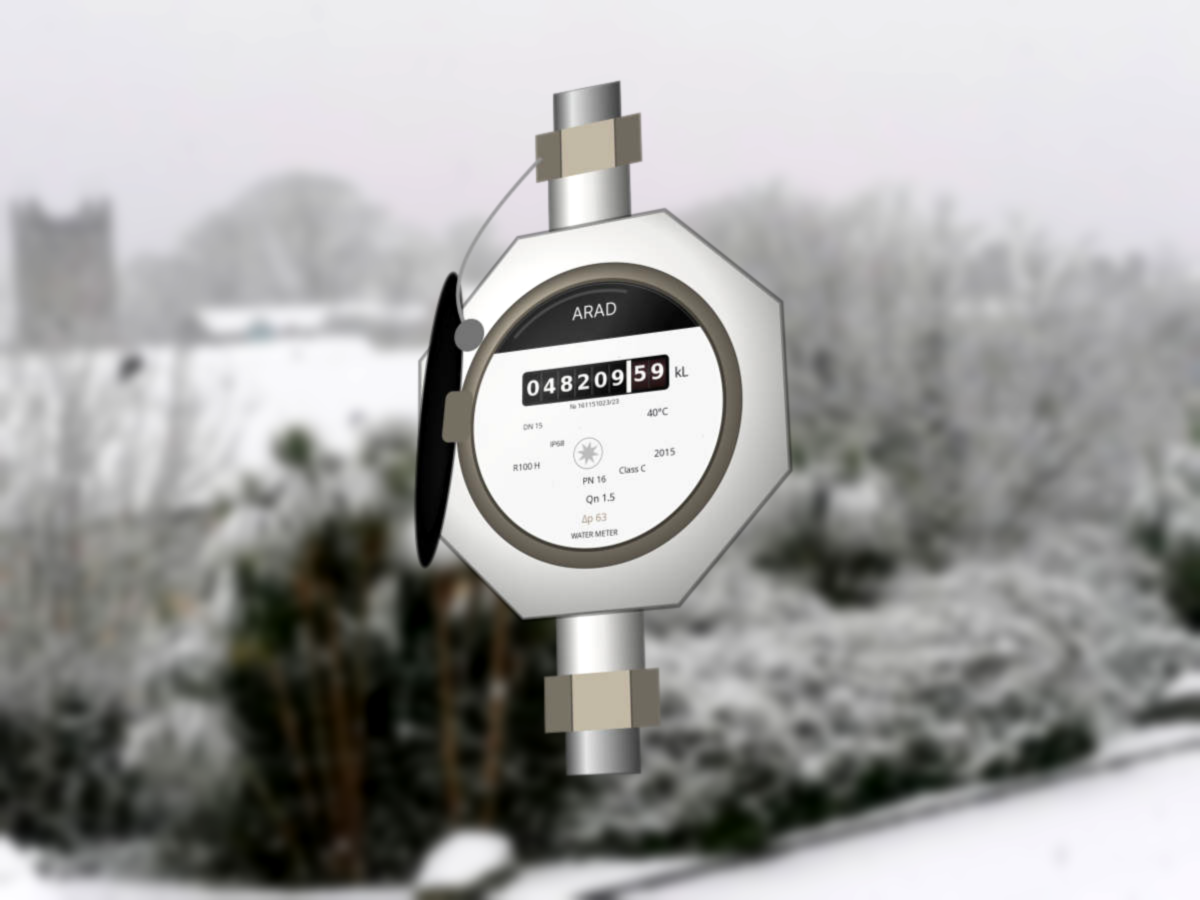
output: 48209.59 kL
